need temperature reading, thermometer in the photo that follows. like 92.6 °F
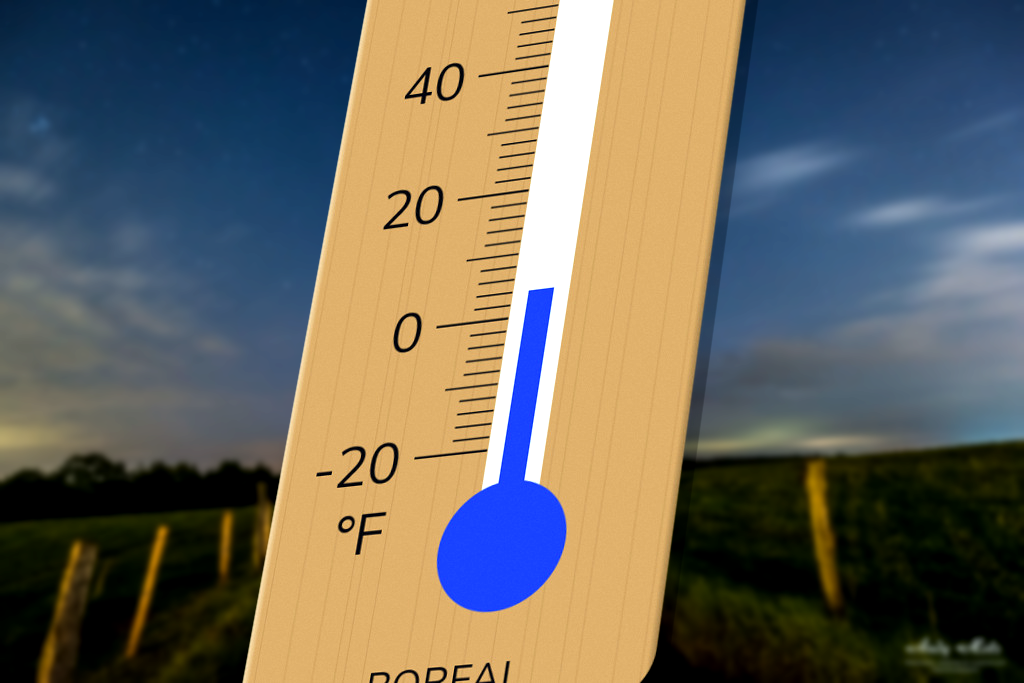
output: 4 °F
